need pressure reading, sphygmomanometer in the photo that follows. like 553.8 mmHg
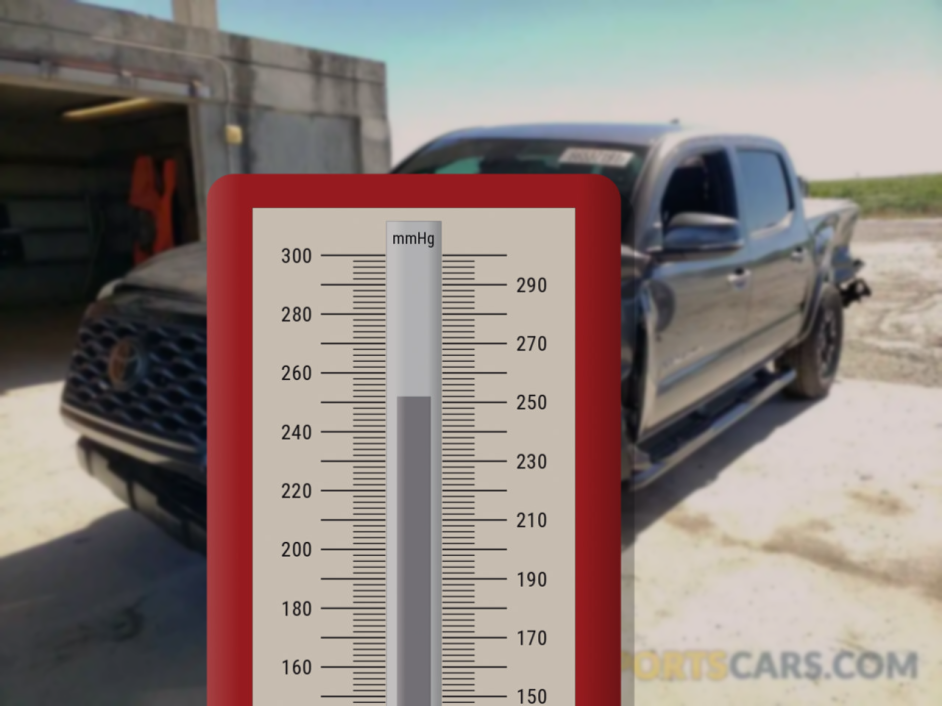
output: 252 mmHg
